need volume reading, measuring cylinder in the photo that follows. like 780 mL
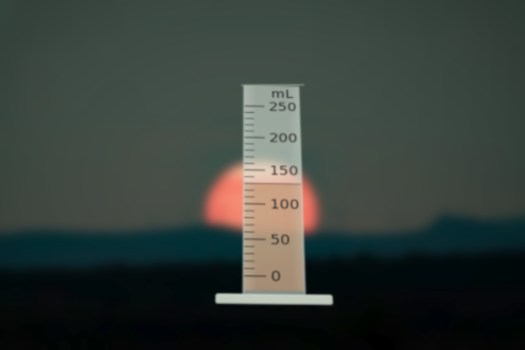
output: 130 mL
